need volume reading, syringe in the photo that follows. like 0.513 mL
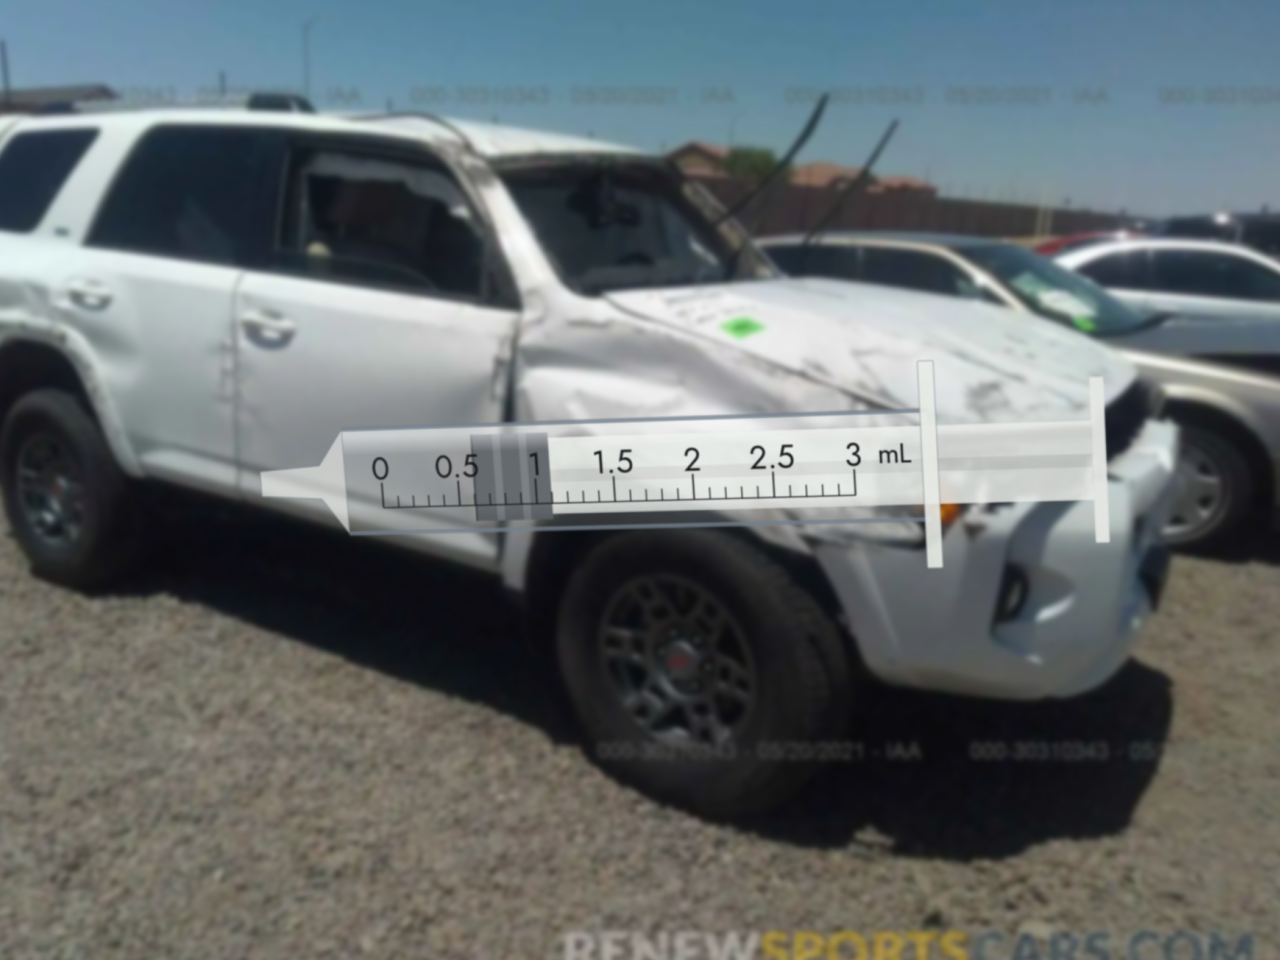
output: 0.6 mL
